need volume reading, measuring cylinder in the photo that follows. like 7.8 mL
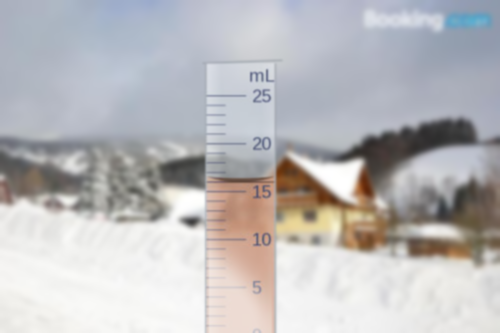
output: 16 mL
